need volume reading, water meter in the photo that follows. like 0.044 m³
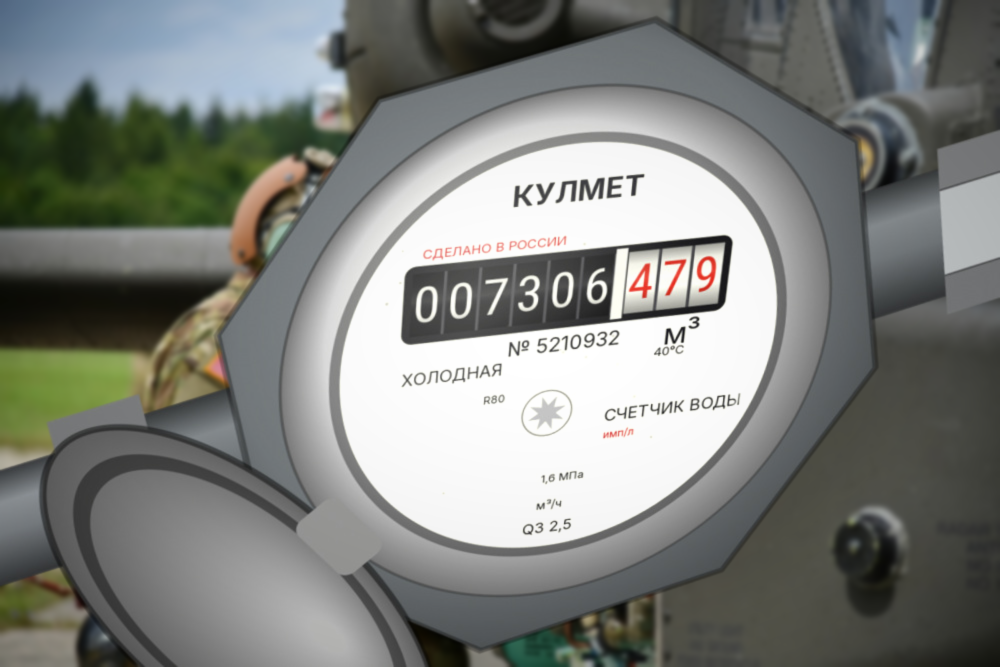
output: 7306.479 m³
